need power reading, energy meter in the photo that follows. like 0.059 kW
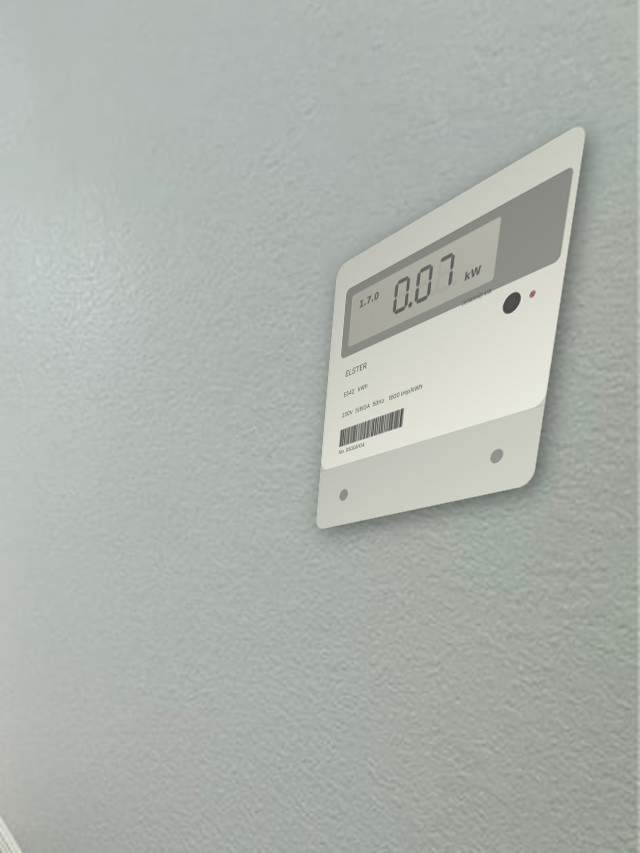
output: 0.07 kW
